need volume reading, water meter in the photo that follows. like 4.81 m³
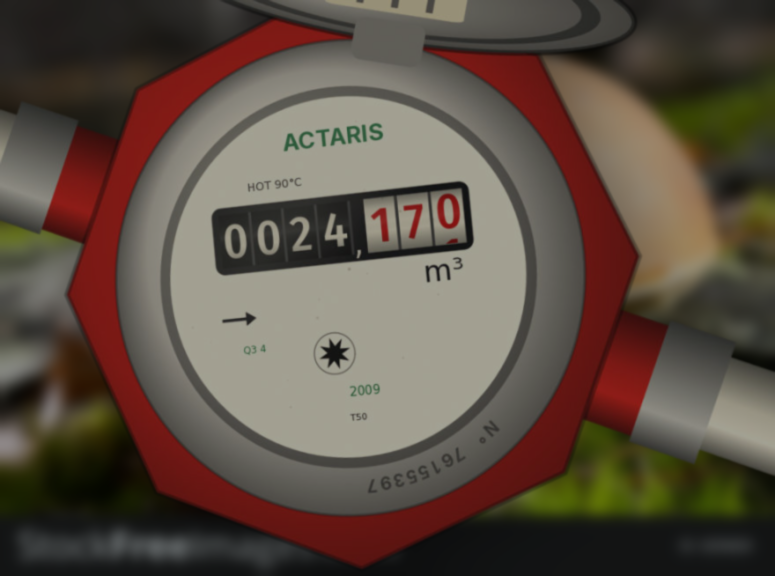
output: 24.170 m³
